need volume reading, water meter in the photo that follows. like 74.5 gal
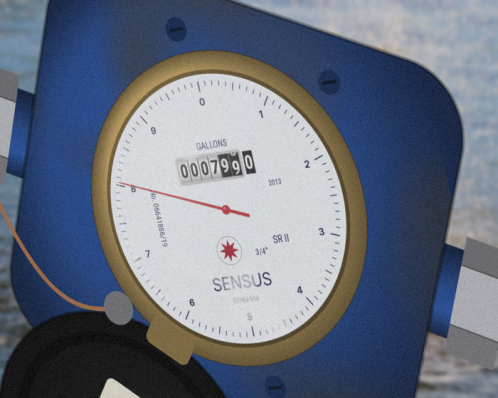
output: 7988.0 gal
